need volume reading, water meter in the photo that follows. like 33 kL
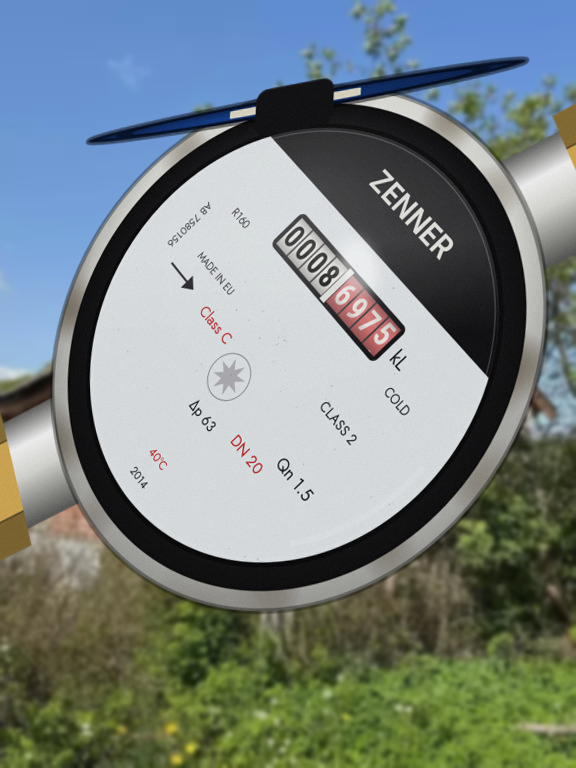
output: 8.6975 kL
